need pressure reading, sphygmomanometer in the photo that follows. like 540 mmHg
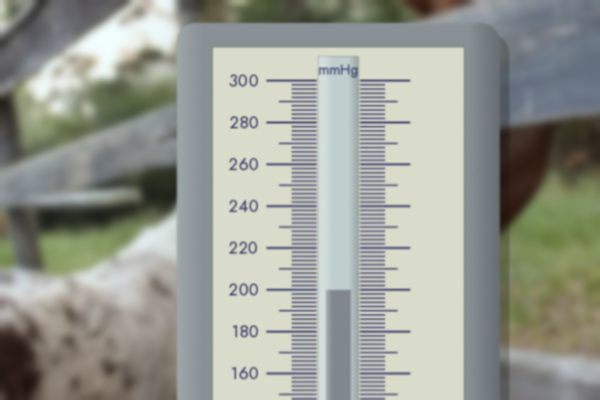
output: 200 mmHg
